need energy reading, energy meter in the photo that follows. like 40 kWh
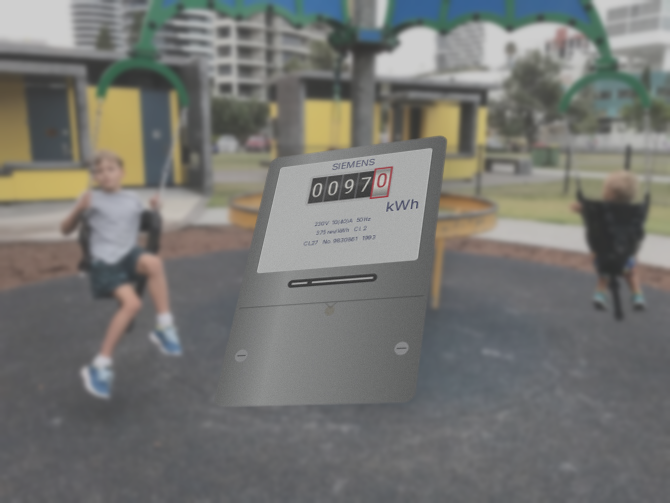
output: 97.0 kWh
